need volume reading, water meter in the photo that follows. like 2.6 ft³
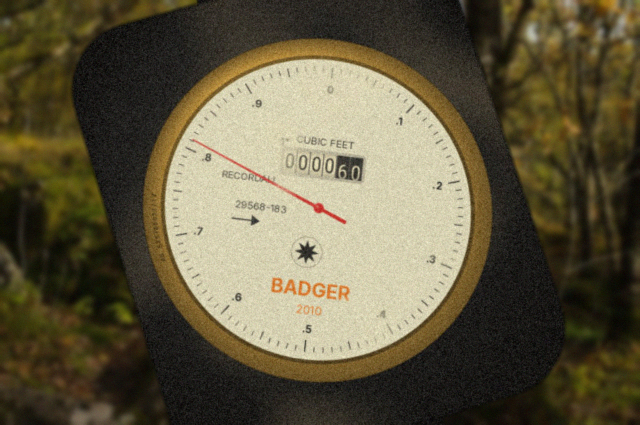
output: 59.81 ft³
